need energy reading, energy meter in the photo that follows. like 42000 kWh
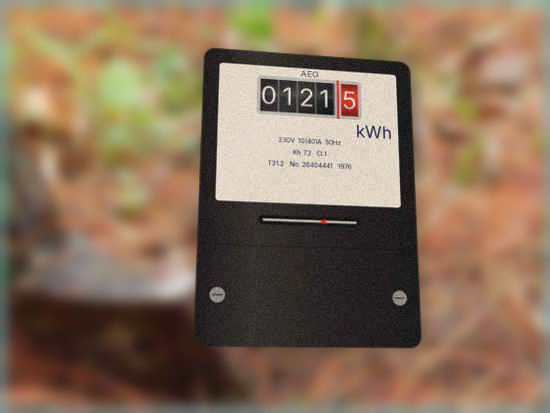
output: 121.5 kWh
